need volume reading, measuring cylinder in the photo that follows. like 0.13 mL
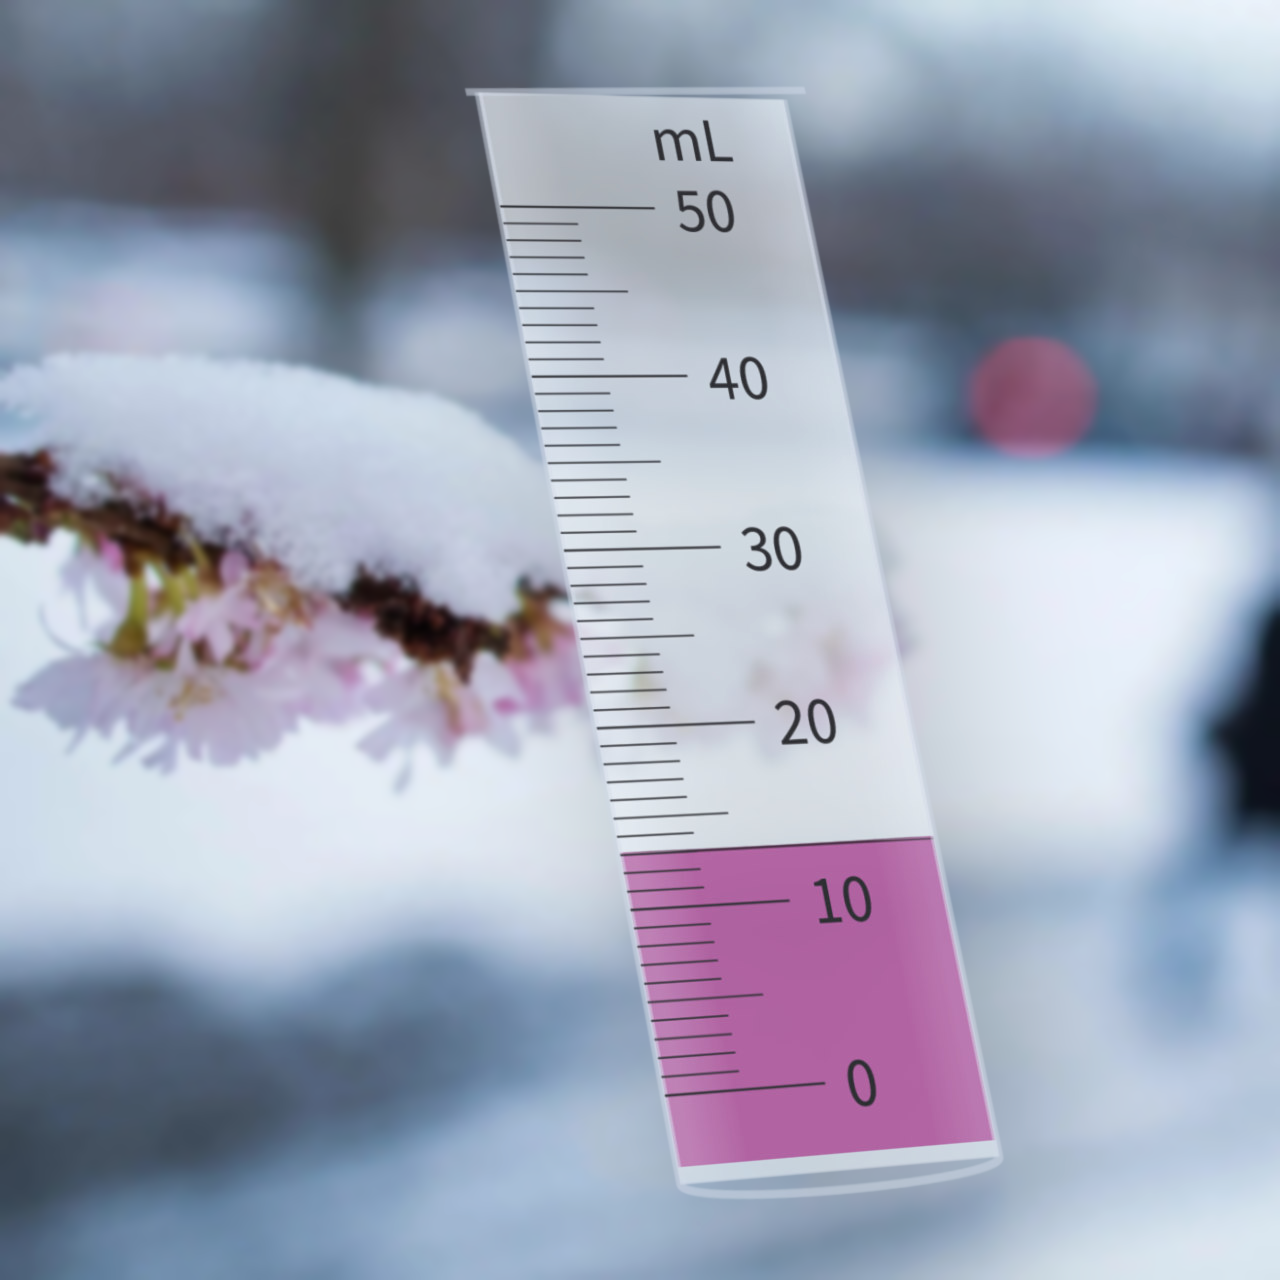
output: 13 mL
